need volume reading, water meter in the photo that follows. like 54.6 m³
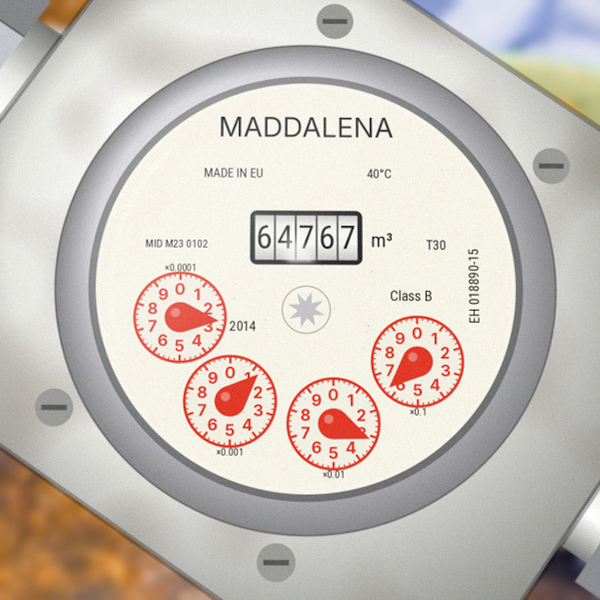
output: 64767.6312 m³
